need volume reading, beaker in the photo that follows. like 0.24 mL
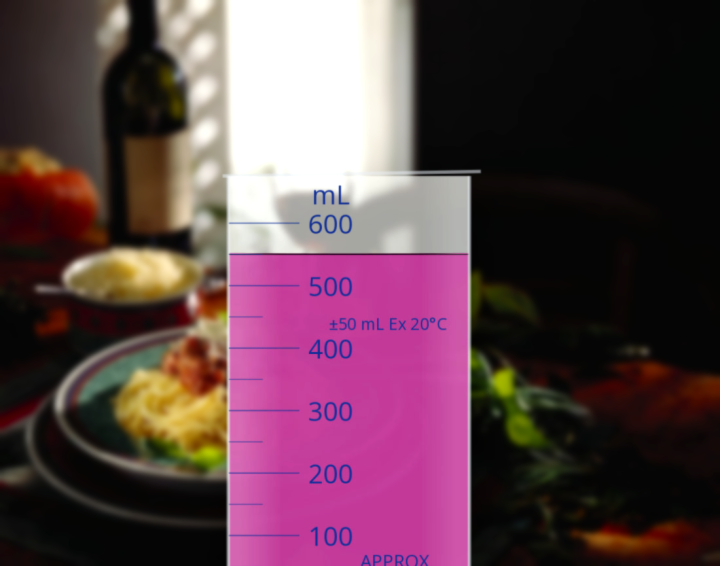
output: 550 mL
